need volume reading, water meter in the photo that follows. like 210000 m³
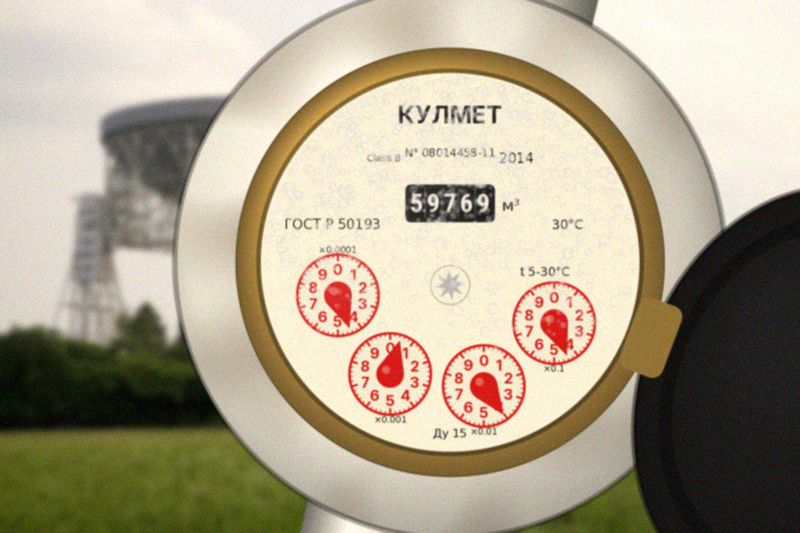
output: 59769.4404 m³
